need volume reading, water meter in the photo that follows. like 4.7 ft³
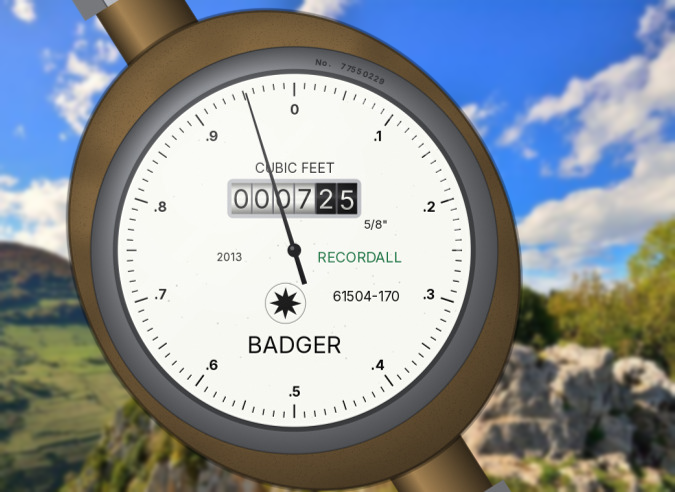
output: 724.95 ft³
